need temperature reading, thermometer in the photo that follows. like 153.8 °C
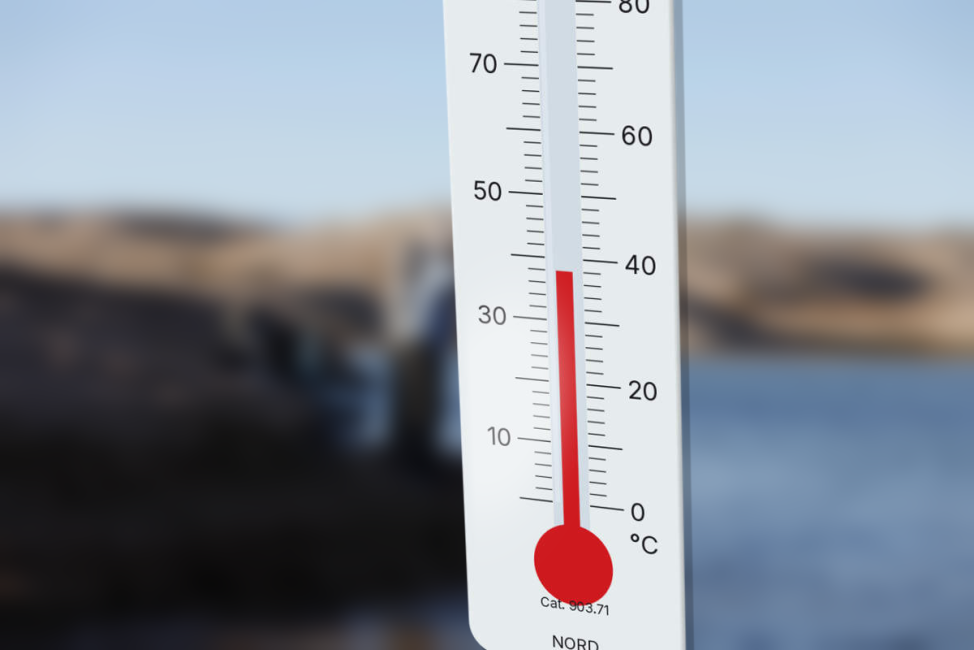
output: 38 °C
